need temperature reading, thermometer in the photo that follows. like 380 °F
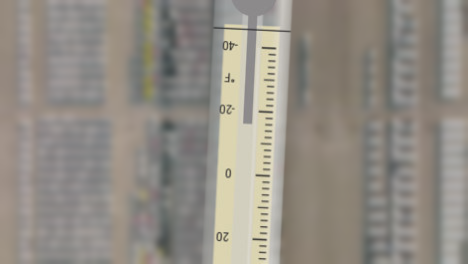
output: -16 °F
